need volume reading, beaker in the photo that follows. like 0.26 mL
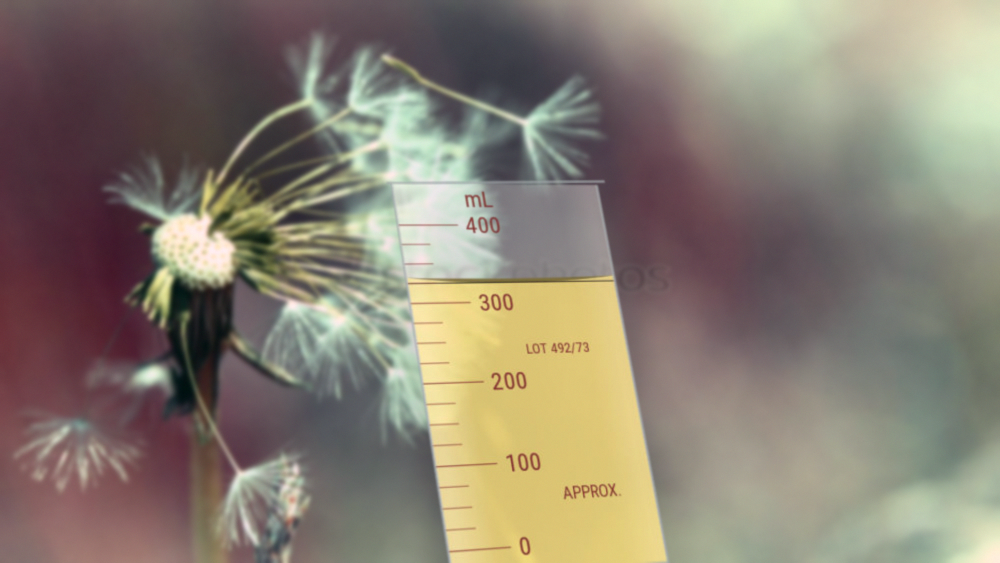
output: 325 mL
